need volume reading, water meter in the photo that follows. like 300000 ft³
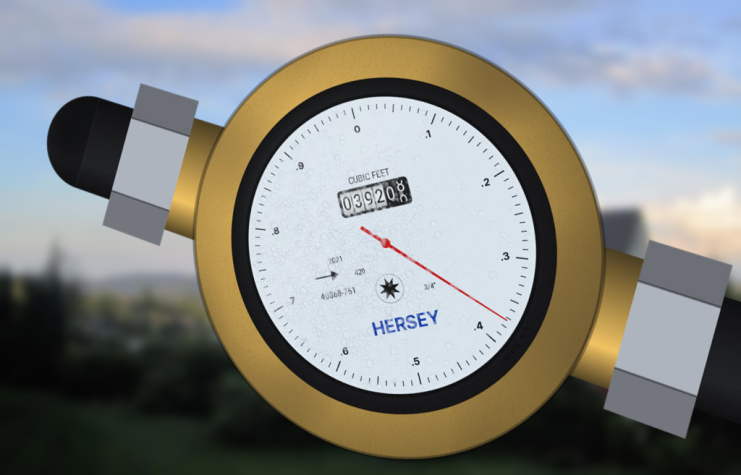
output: 39208.37 ft³
